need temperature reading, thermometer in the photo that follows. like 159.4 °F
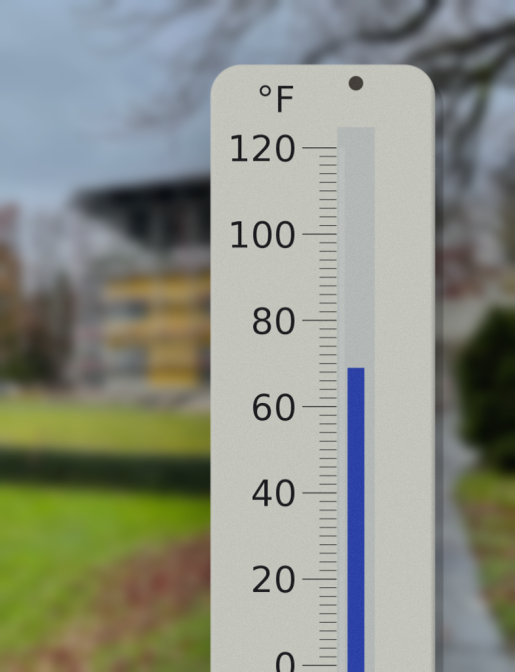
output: 69 °F
